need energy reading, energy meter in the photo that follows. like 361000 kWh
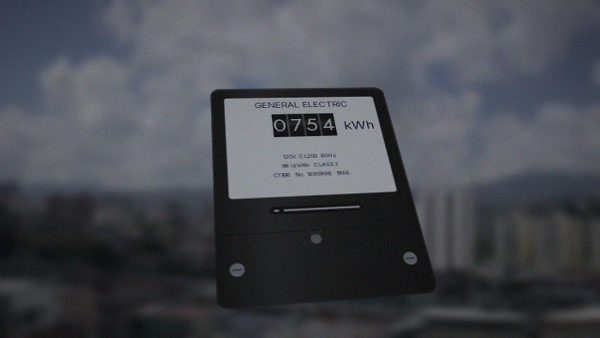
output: 754 kWh
